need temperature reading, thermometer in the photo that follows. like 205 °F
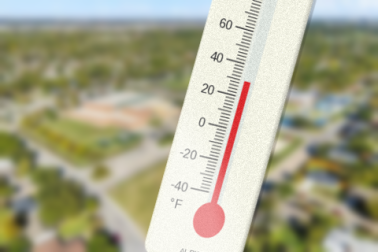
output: 30 °F
